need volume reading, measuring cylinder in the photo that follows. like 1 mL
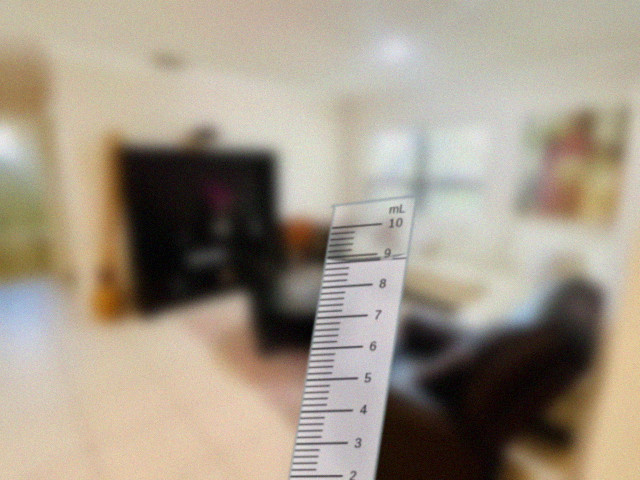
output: 8.8 mL
